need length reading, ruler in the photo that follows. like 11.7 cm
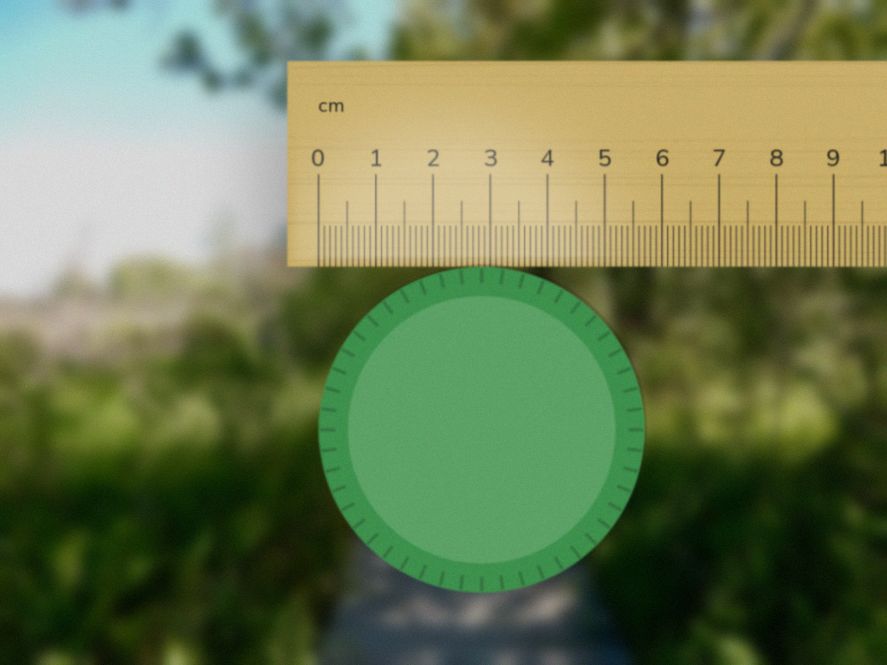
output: 5.7 cm
